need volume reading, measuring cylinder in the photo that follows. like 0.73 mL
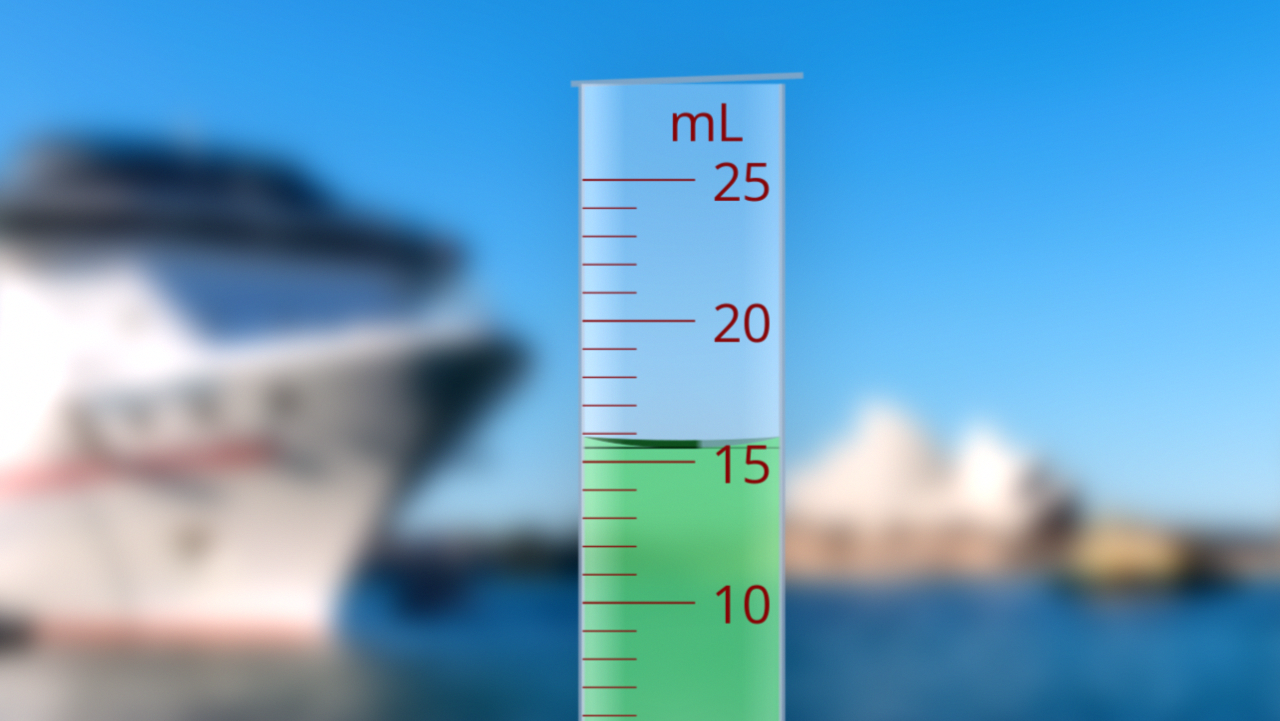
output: 15.5 mL
